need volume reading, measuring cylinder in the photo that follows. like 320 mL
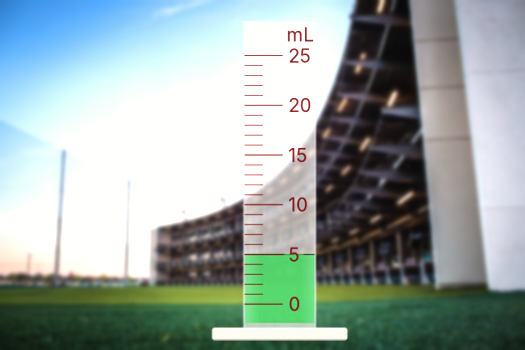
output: 5 mL
